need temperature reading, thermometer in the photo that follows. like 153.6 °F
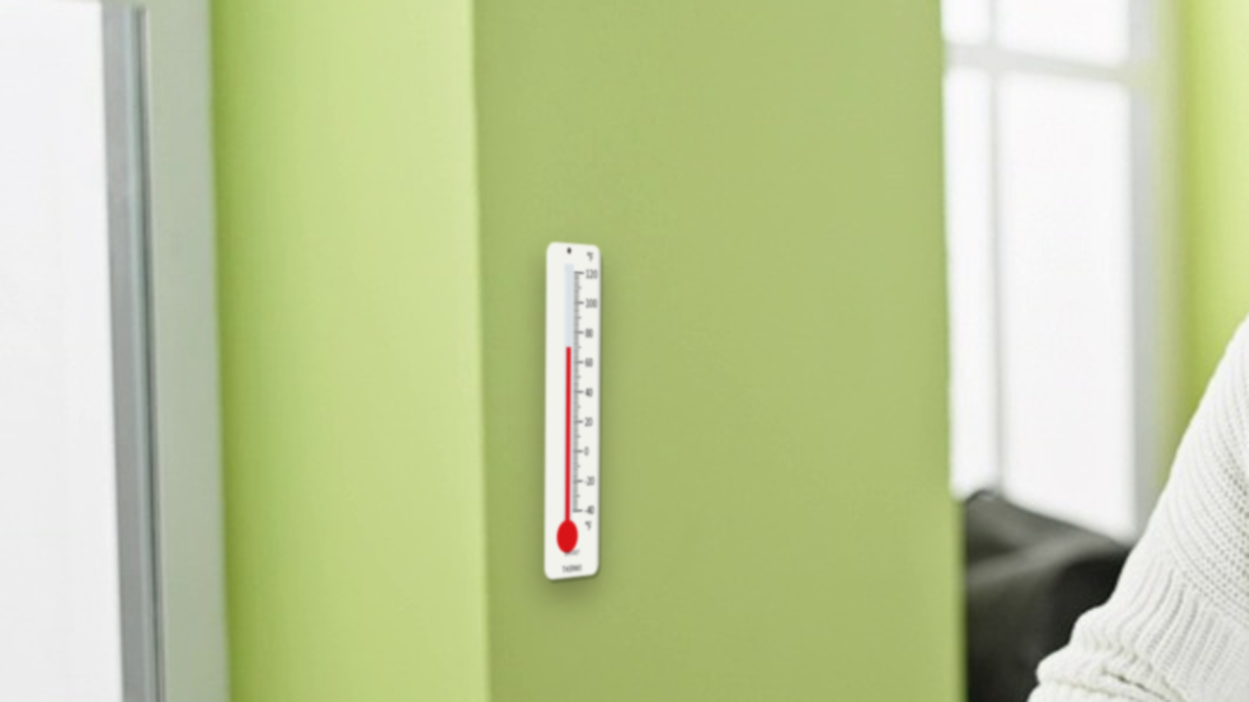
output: 70 °F
